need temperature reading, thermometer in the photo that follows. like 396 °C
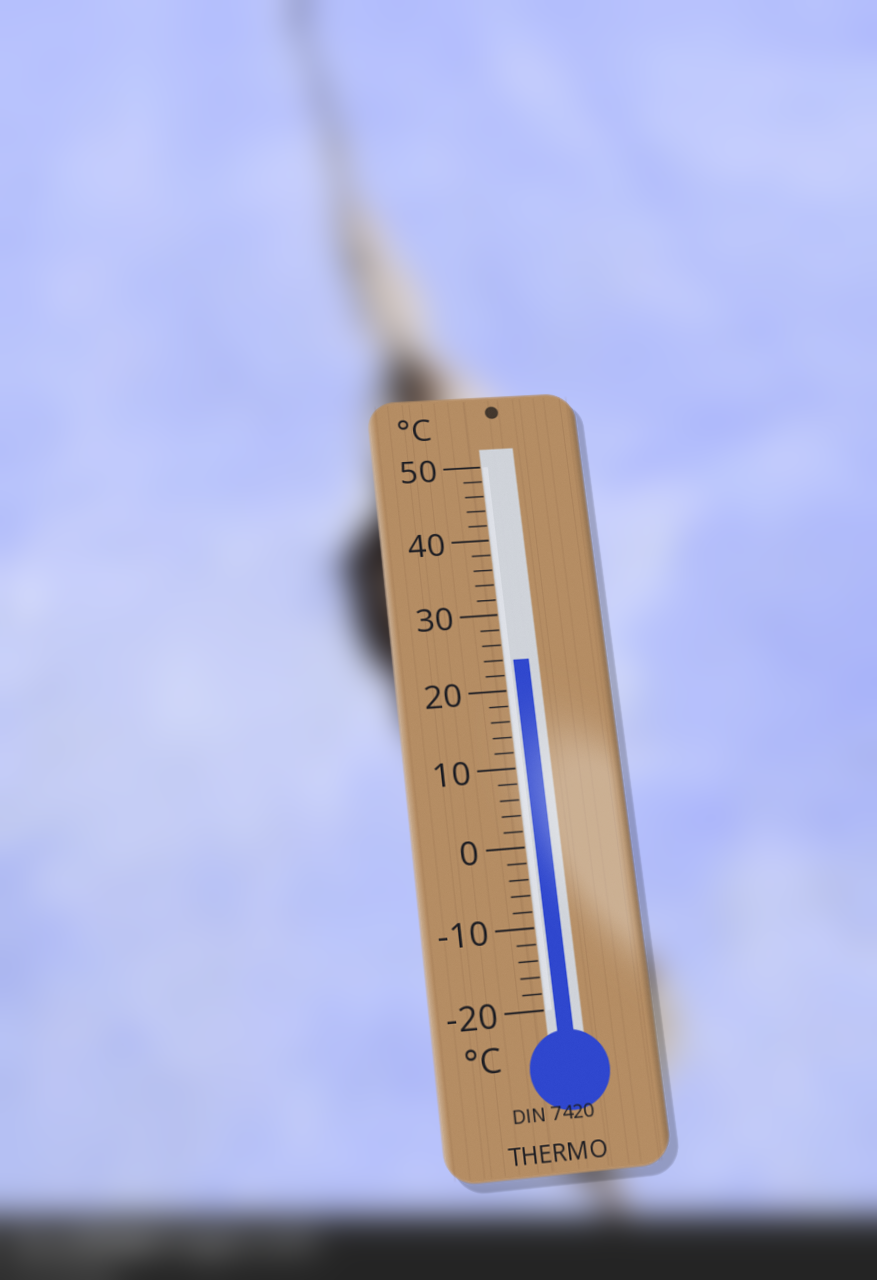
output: 24 °C
